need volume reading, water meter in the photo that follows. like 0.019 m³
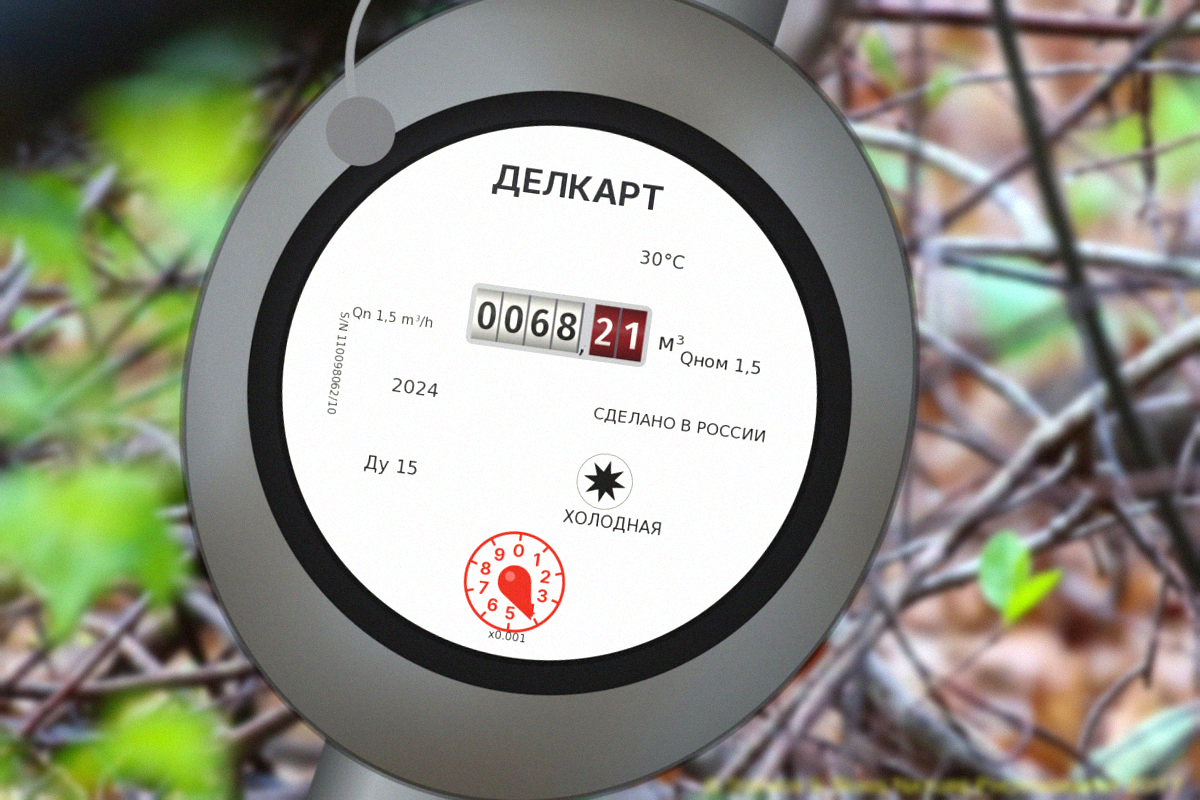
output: 68.214 m³
